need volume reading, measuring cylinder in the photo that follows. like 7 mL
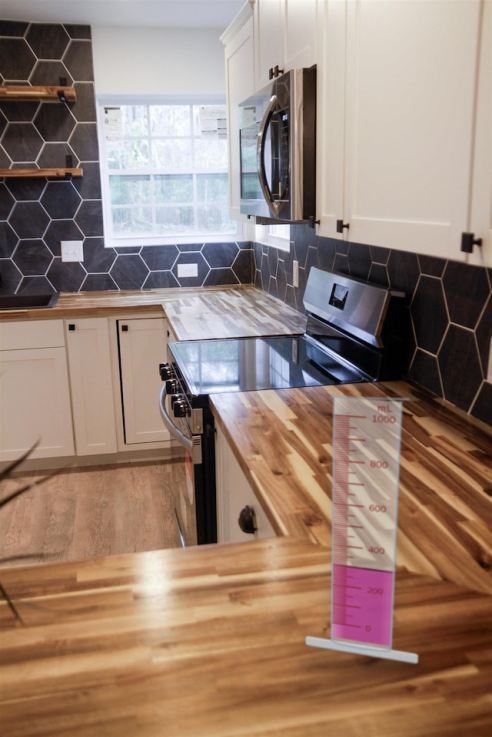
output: 300 mL
